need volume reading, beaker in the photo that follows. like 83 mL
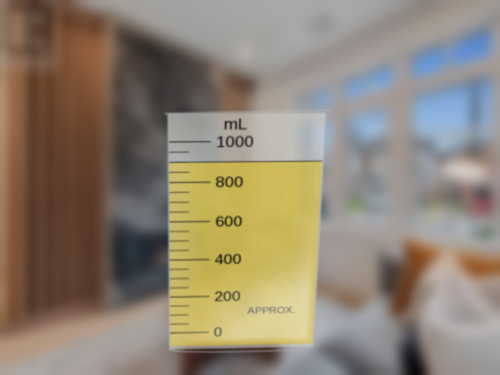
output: 900 mL
